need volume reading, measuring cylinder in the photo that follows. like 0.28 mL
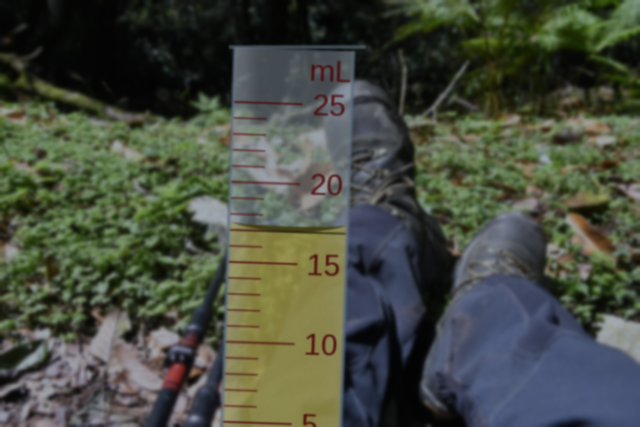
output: 17 mL
